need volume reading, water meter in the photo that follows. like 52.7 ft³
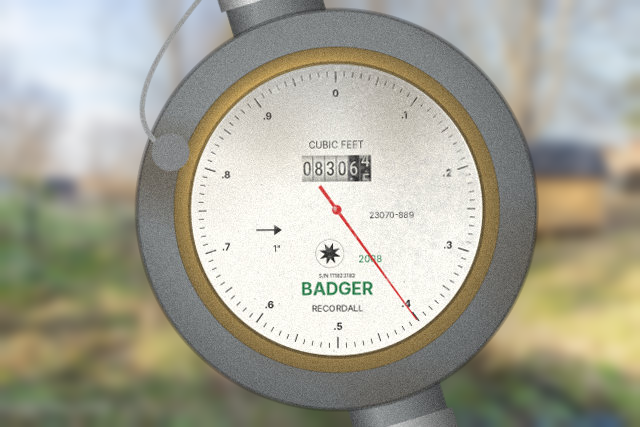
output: 83064.40 ft³
